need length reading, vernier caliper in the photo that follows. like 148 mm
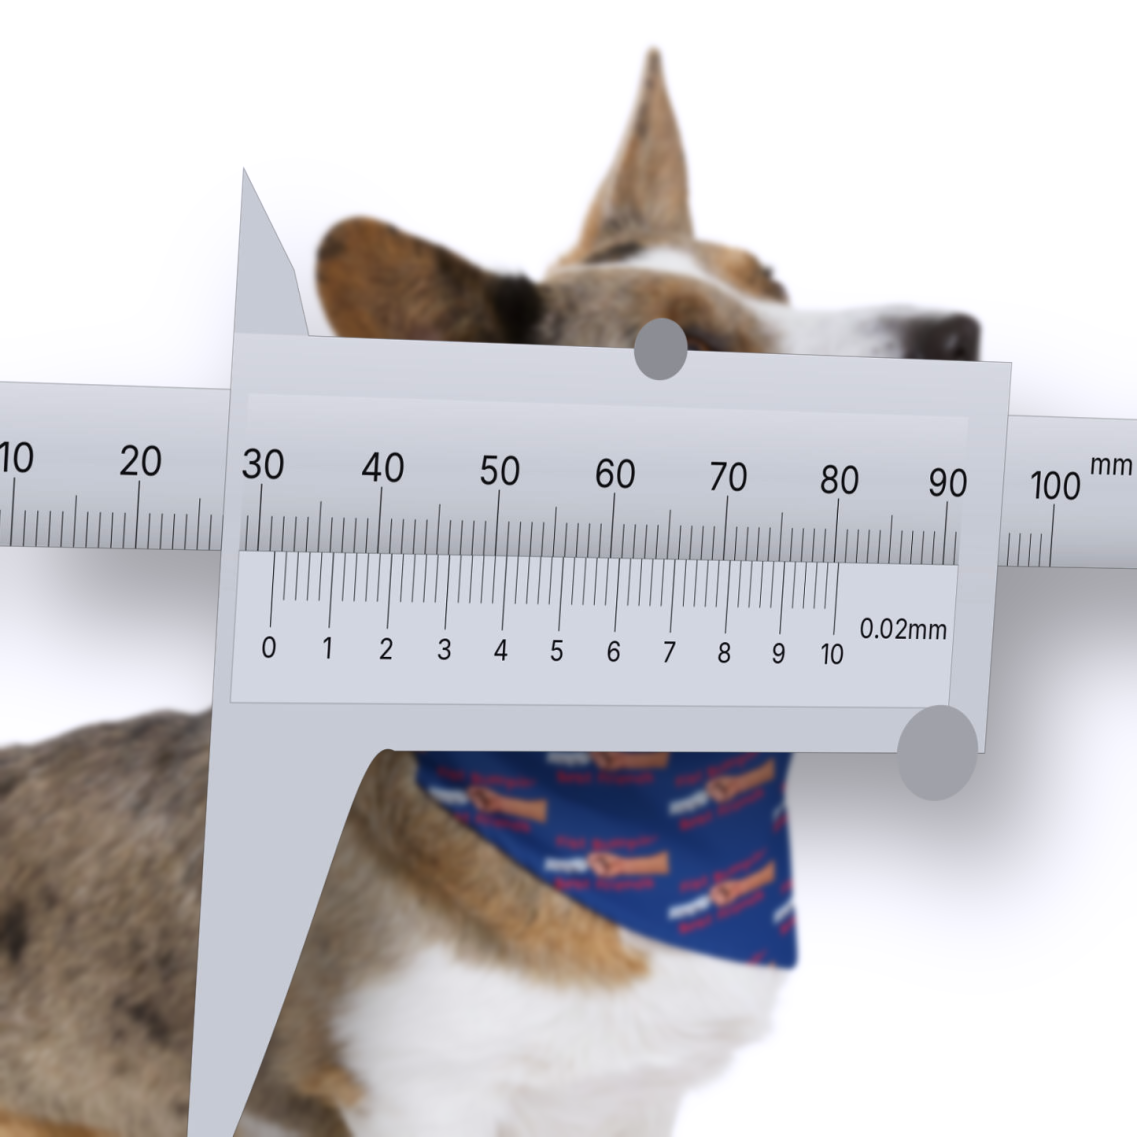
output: 31.4 mm
